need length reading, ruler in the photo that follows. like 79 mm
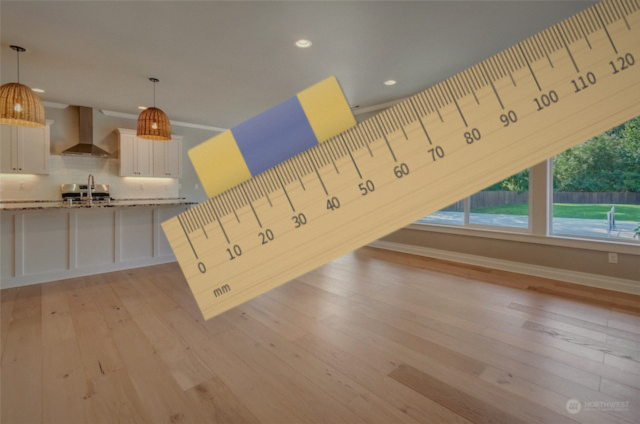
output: 45 mm
